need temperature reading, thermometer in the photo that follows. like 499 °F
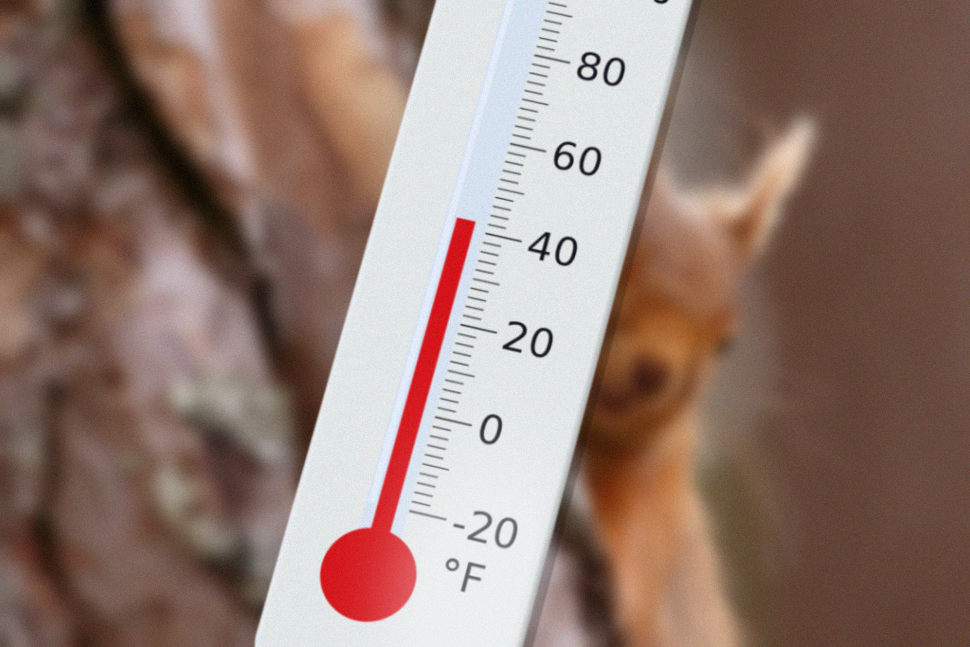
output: 42 °F
